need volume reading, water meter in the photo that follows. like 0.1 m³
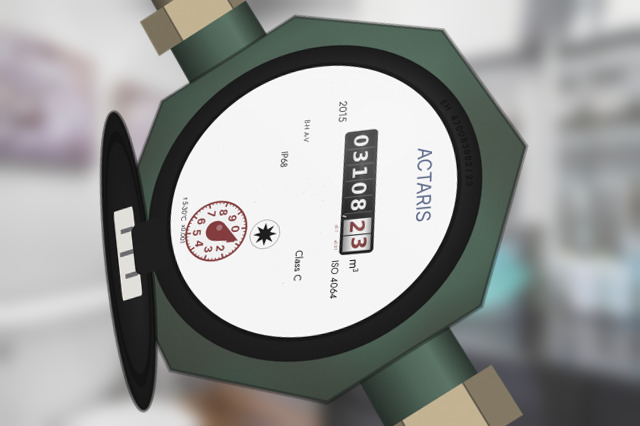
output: 3108.230 m³
